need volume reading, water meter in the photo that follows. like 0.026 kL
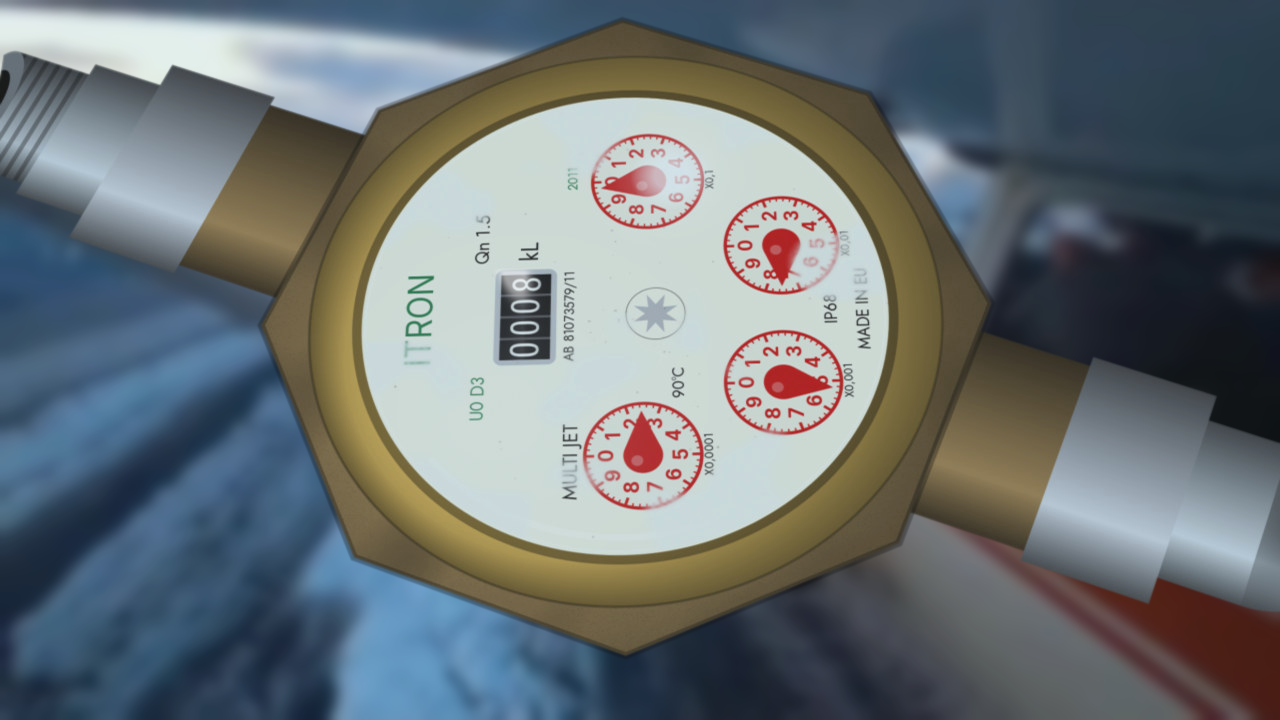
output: 7.9752 kL
